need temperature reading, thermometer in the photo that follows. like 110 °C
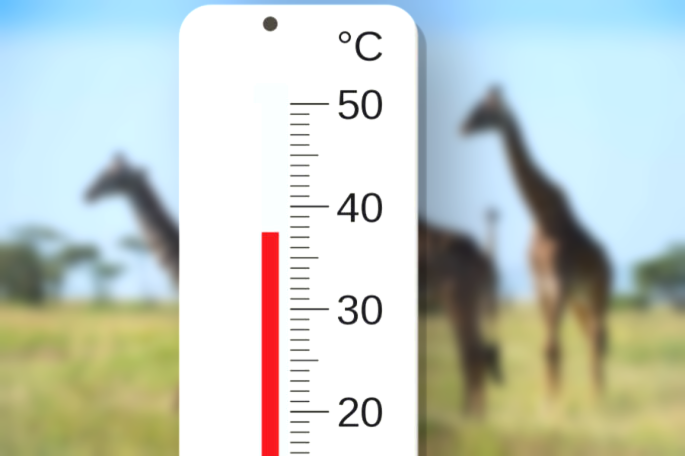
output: 37.5 °C
